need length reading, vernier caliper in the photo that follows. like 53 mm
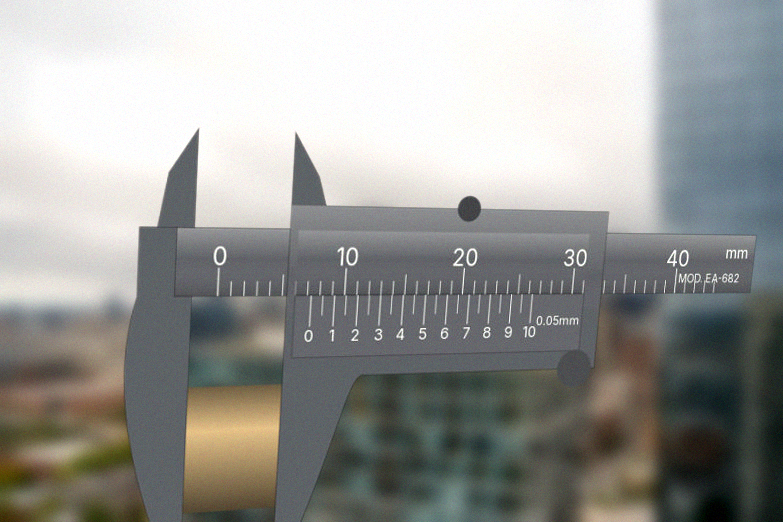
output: 7.3 mm
